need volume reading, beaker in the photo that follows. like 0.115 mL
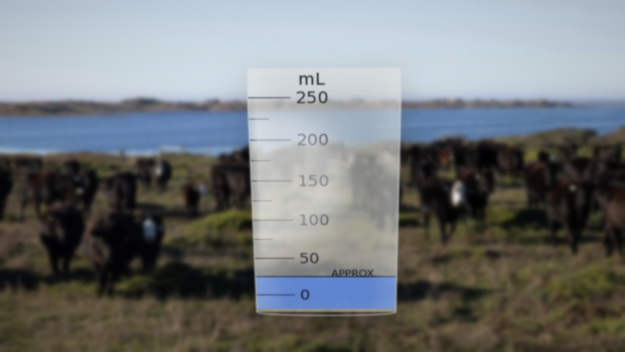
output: 25 mL
